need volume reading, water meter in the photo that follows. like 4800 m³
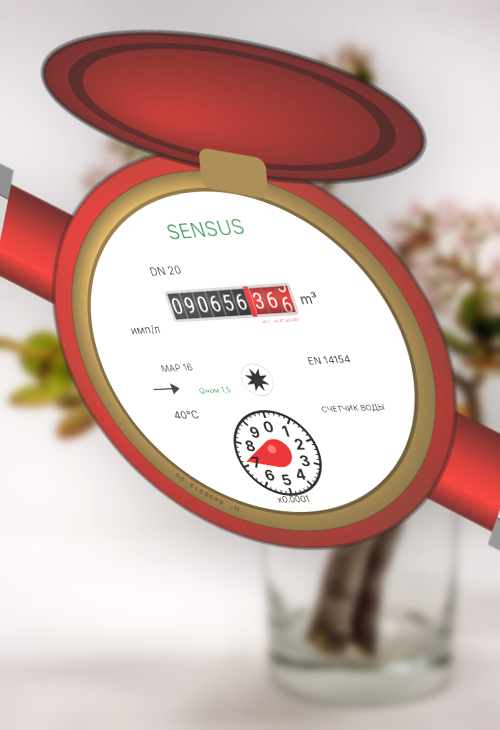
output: 90656.3657 m³
